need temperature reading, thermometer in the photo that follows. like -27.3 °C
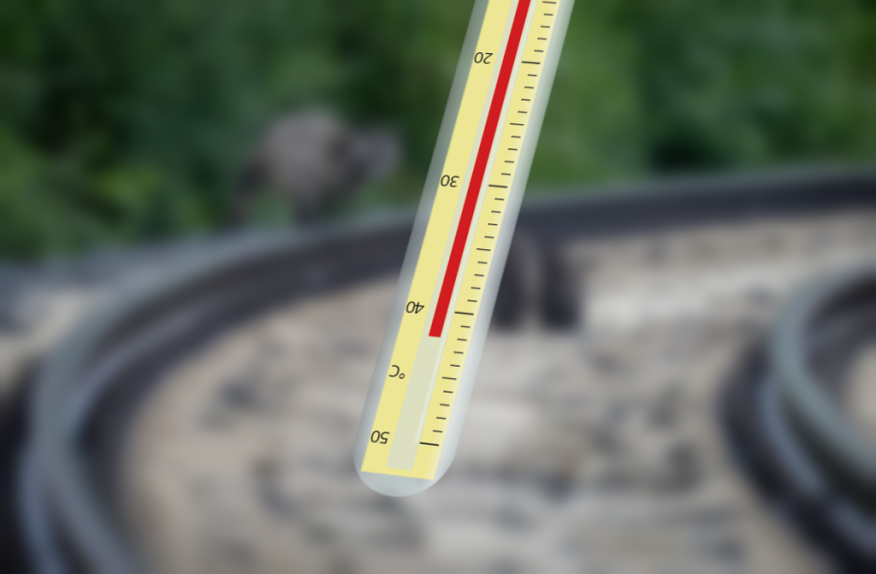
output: 42 °C
